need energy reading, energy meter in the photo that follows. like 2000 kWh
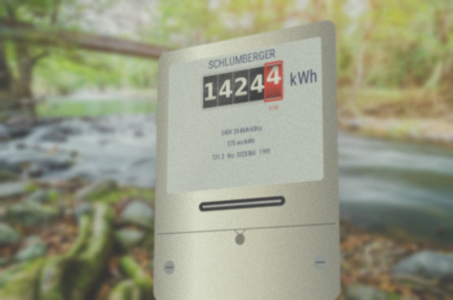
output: 1424.4 kWh
